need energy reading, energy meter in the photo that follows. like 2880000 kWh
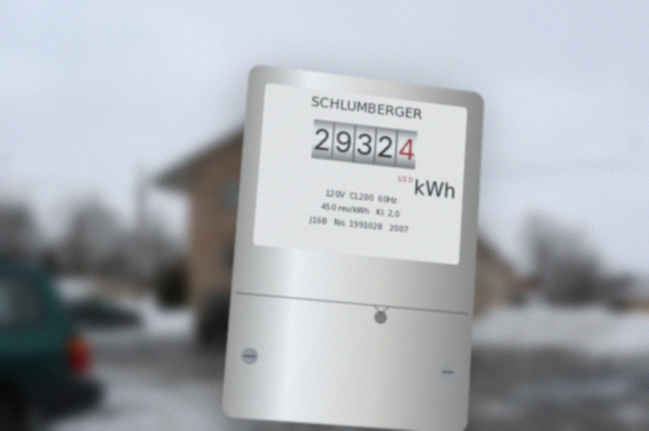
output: 2932.4 kWh
